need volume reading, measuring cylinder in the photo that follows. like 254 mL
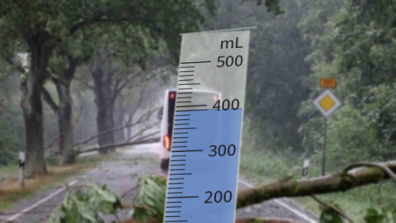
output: 390 mL
